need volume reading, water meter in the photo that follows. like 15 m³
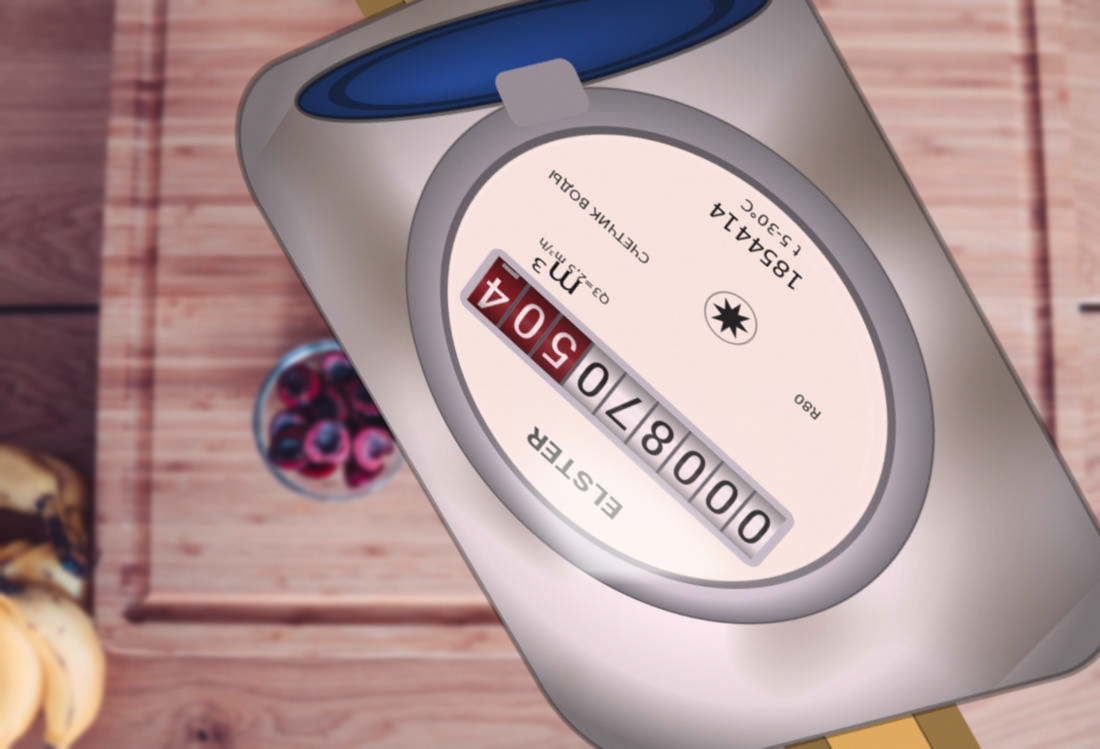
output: 870.504 m³
